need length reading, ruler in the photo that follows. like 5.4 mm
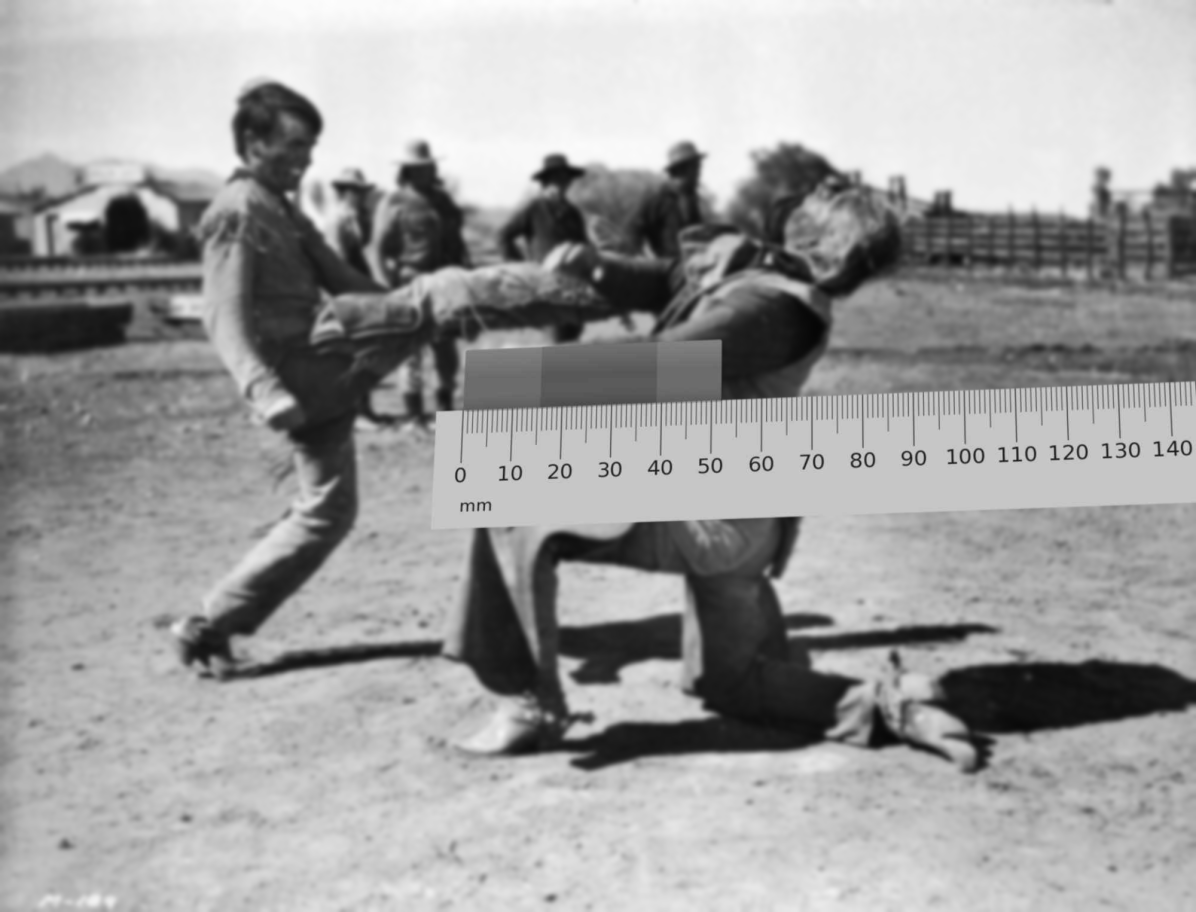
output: 52 mm
